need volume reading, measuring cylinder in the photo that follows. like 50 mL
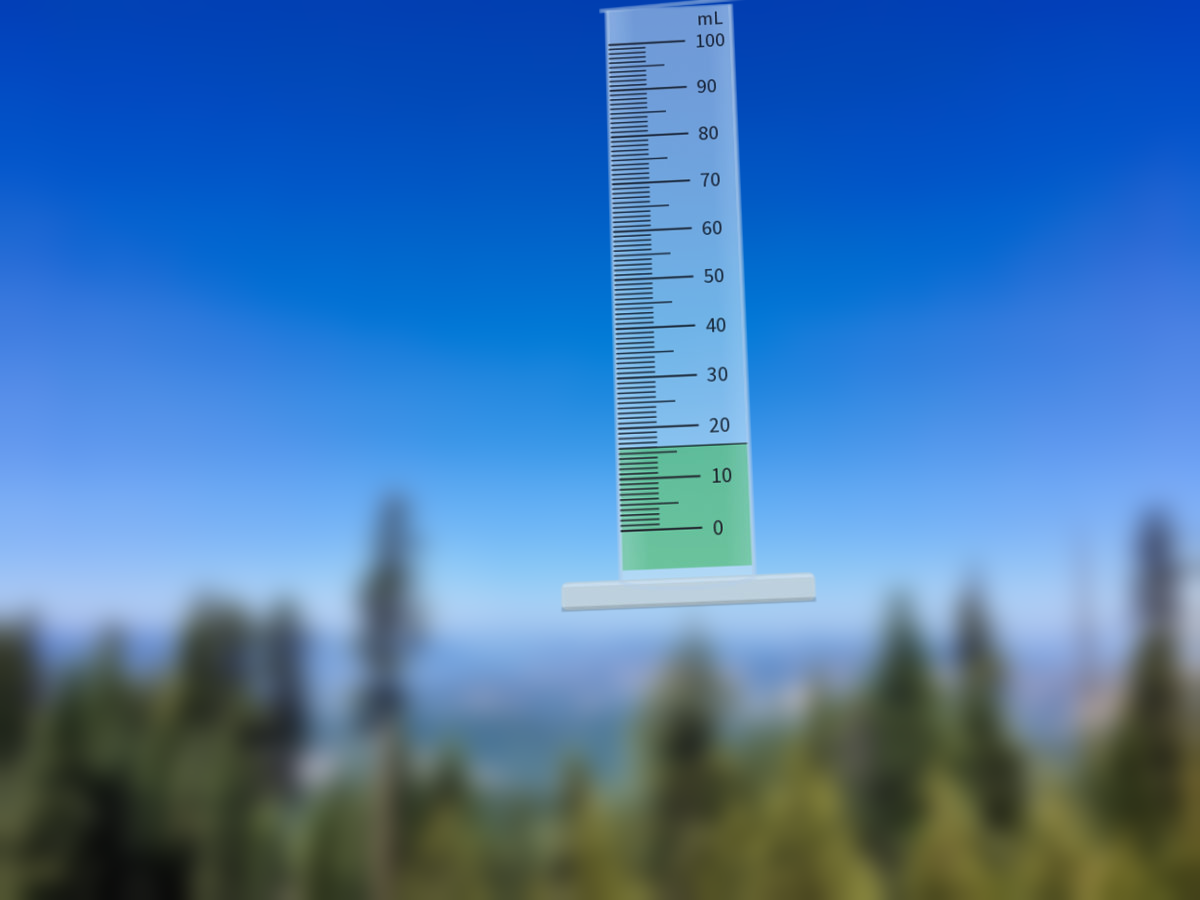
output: 16 mL
